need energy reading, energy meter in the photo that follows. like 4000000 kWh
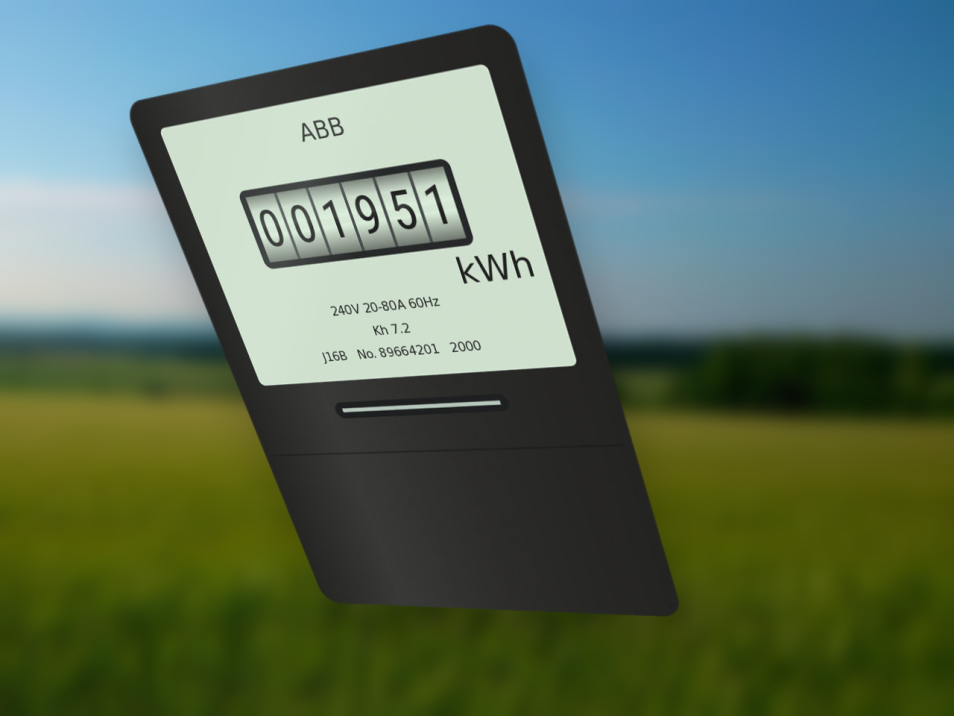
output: 1951 kWh
